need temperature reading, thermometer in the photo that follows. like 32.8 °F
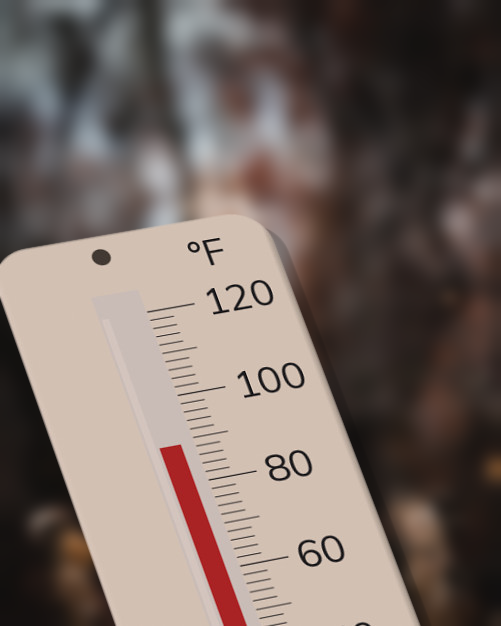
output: 89 °F
